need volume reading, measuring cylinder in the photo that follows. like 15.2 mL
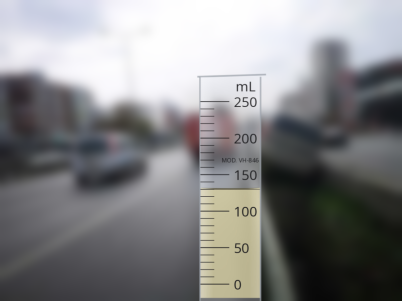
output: 130 mL
